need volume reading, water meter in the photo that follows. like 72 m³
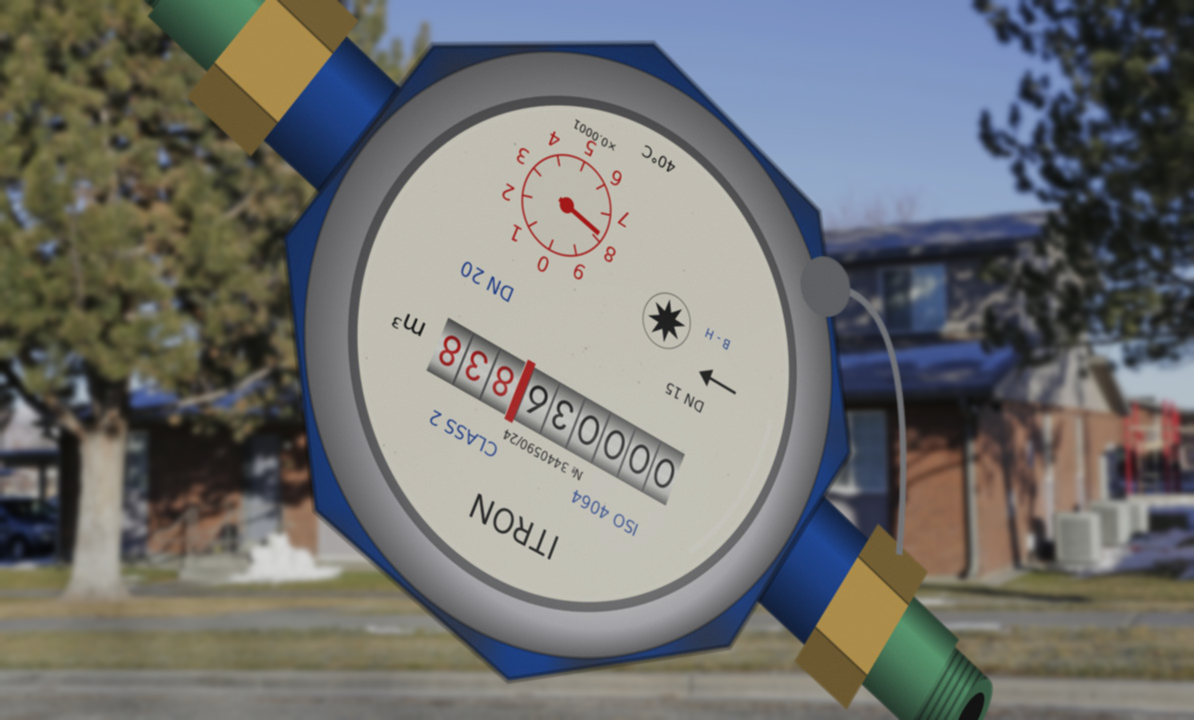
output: 36.8387 m³
